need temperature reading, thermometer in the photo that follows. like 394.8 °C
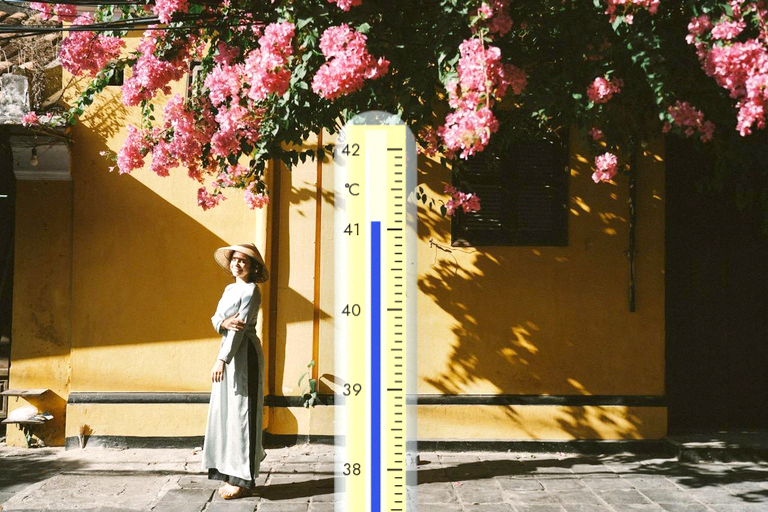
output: 41.1 °C
